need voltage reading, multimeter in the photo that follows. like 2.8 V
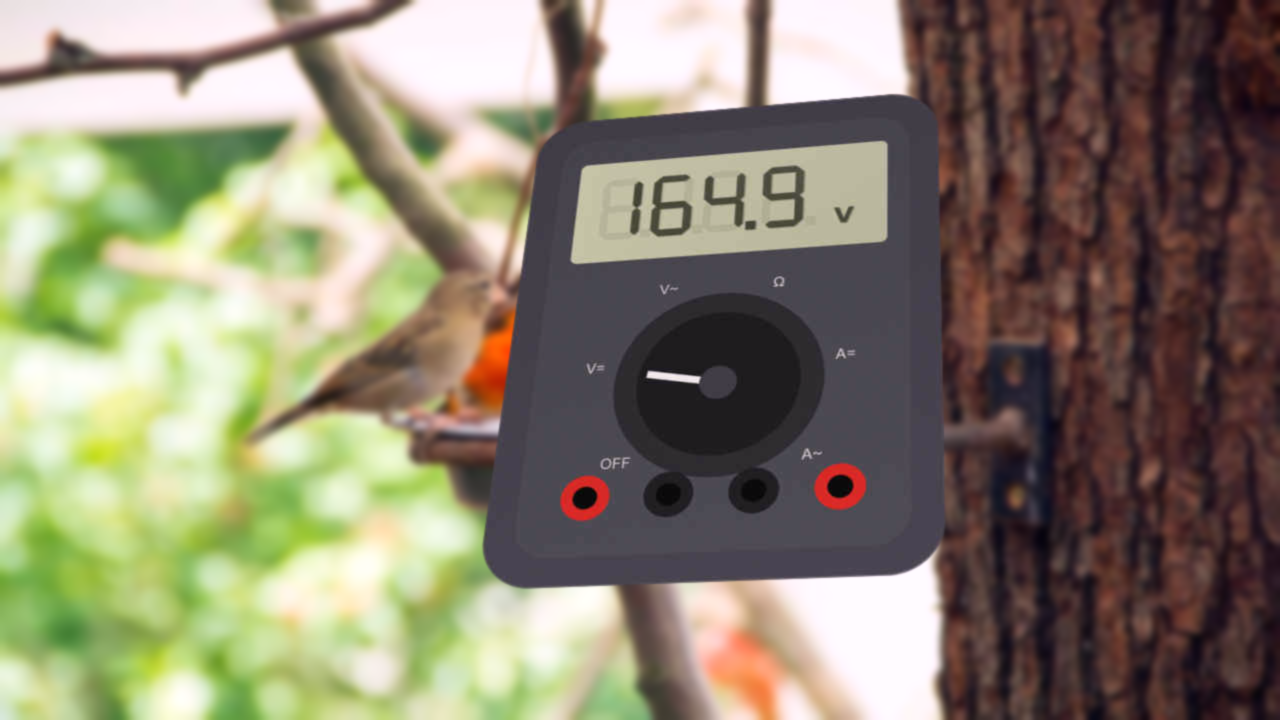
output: 164.9 V
